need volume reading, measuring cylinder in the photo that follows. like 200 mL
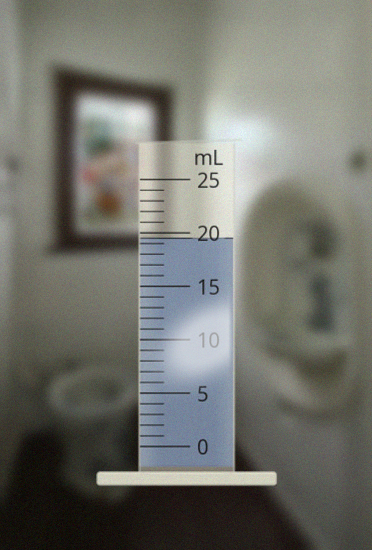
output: 19.5 mL
